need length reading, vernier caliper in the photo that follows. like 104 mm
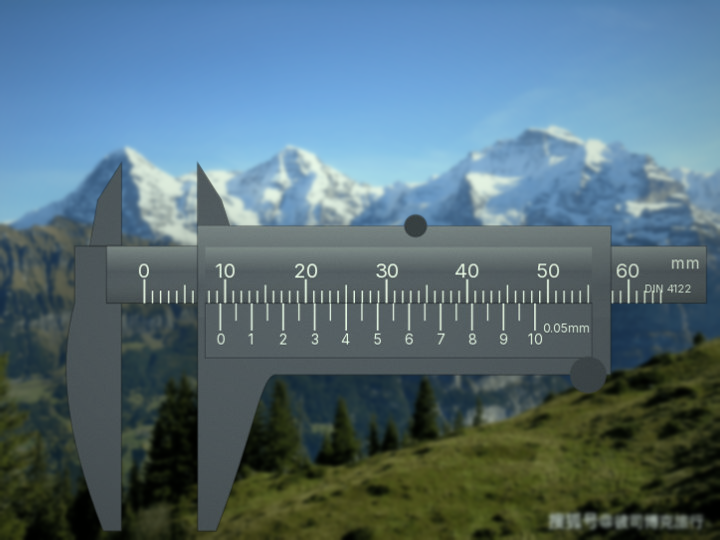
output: 9.4 mm
